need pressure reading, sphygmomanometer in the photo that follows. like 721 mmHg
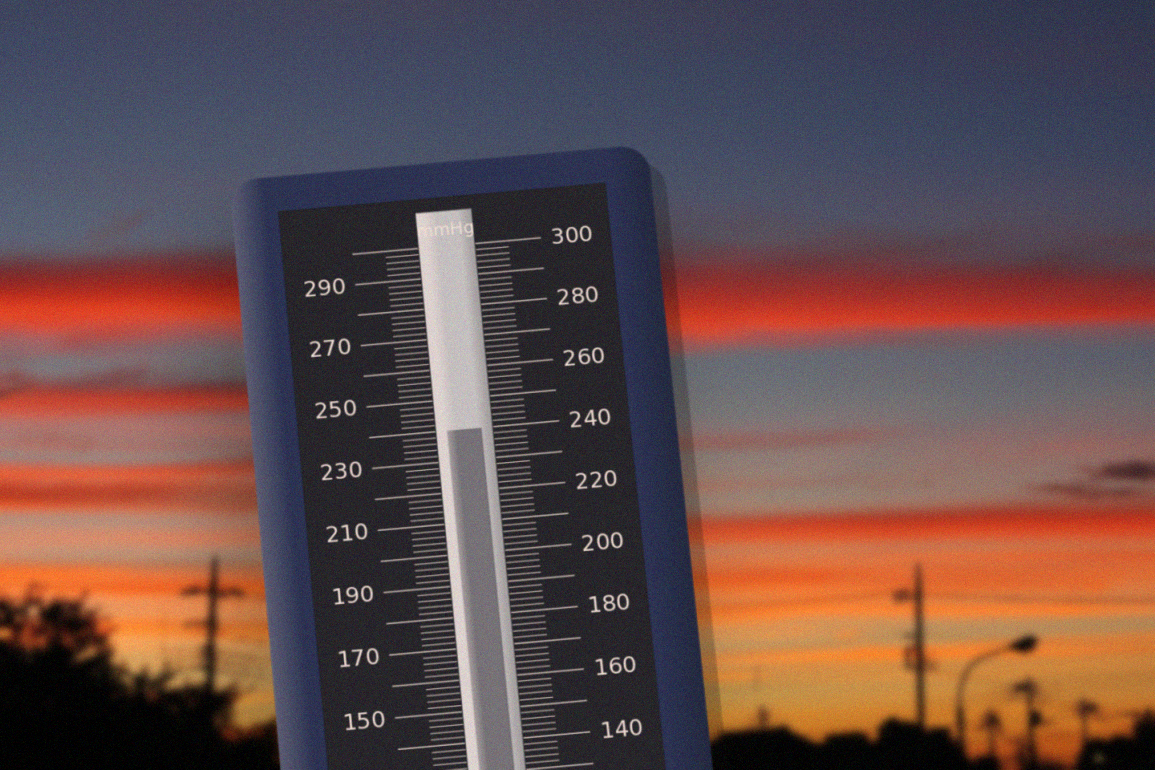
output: 240 mmHg
